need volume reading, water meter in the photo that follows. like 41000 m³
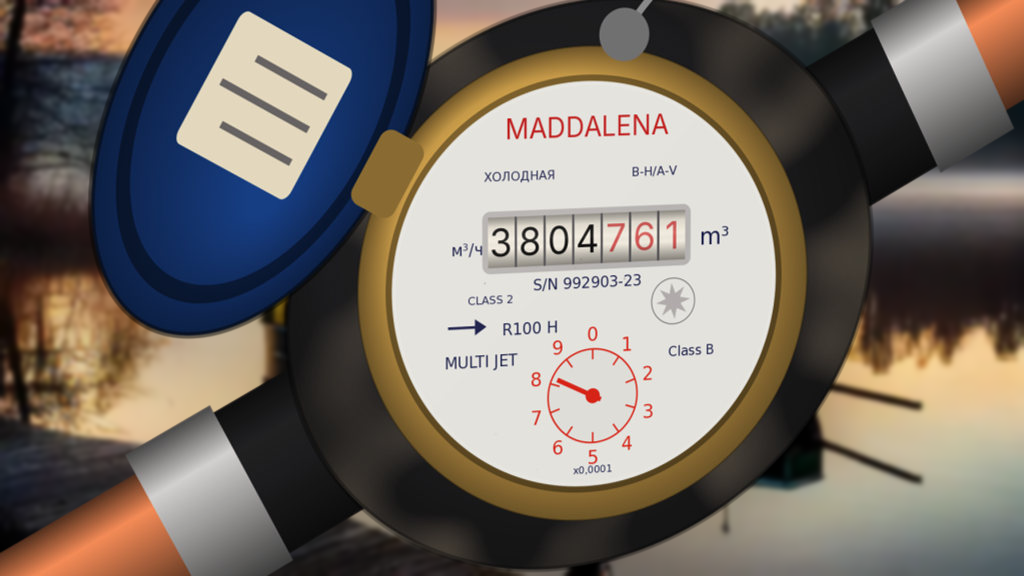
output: 3804.7618 m³
